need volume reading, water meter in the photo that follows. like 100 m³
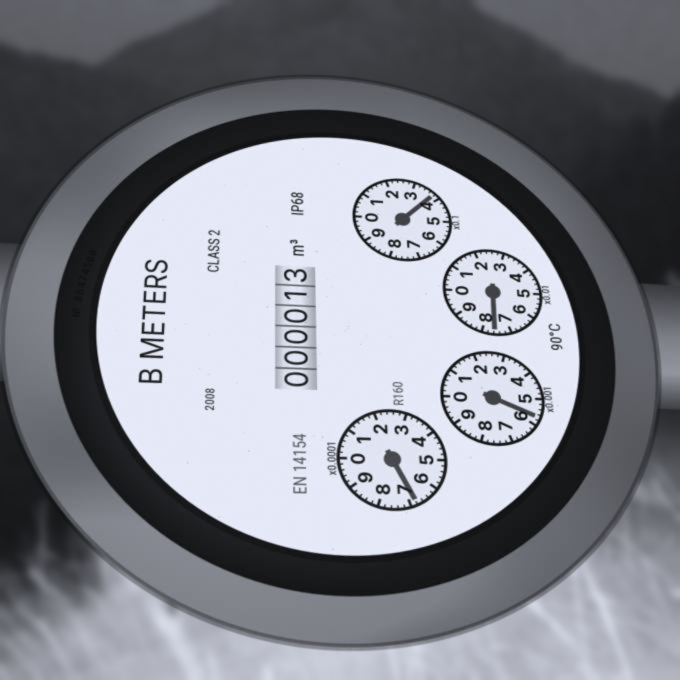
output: 13.3756 m³
